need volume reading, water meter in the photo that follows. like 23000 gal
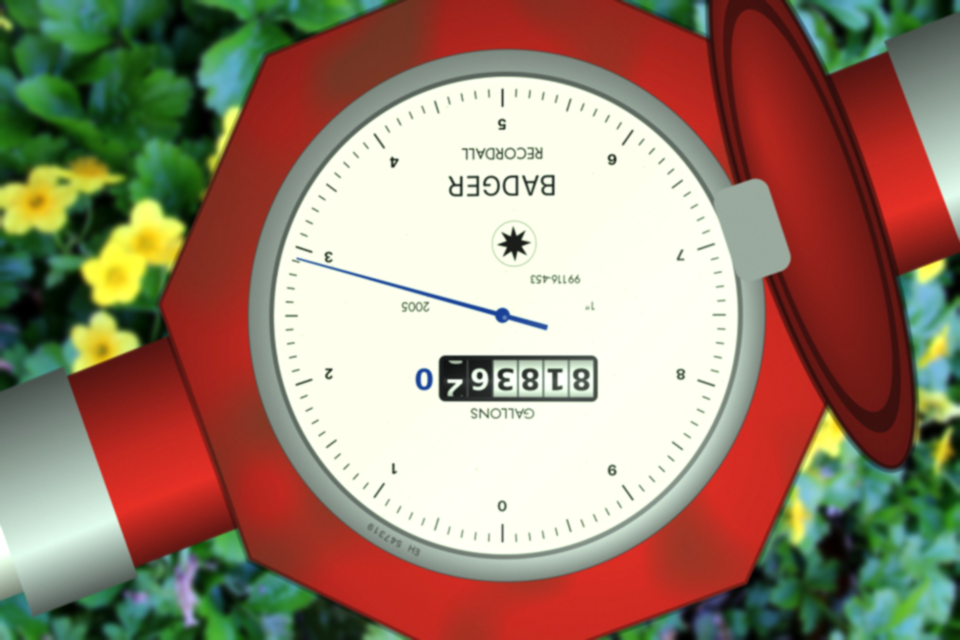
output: 8183622.9 gal
